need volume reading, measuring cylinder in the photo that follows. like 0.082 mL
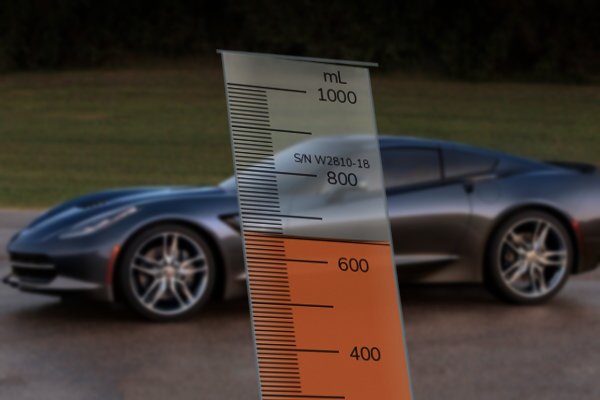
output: 650 mL
